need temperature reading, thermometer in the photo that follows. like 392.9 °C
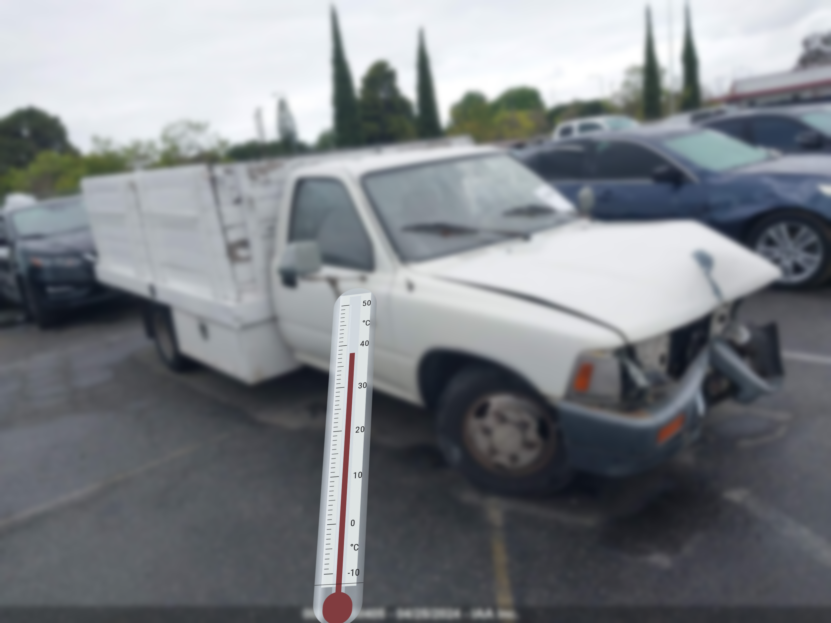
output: 38 °C
